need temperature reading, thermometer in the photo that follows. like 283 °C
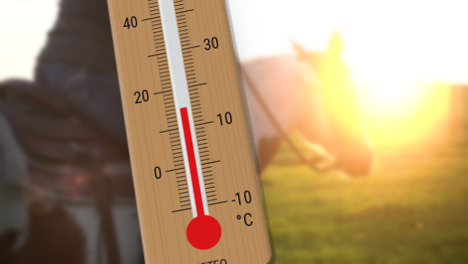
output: 15 °C
